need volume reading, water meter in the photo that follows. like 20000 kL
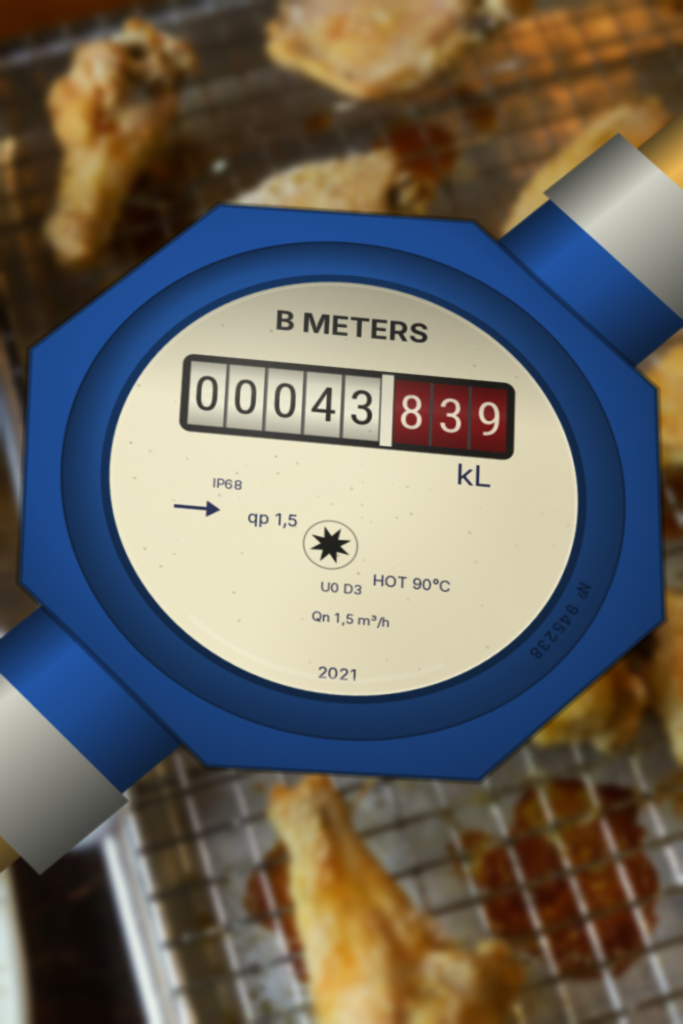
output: 43.839 kL
